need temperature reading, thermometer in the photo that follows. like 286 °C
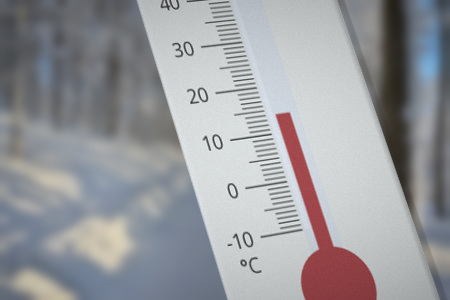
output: 14 °C
